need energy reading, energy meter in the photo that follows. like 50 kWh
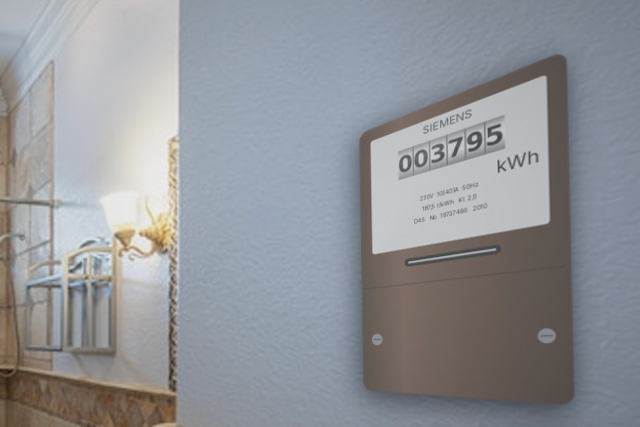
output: 3795 kWh
